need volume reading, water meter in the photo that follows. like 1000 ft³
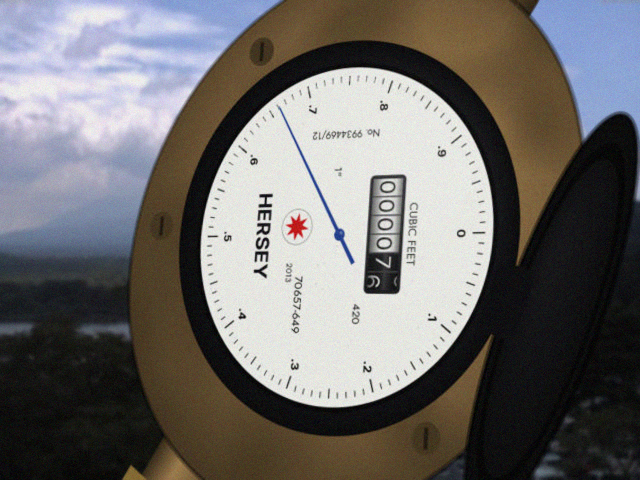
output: 75.66 ft³
